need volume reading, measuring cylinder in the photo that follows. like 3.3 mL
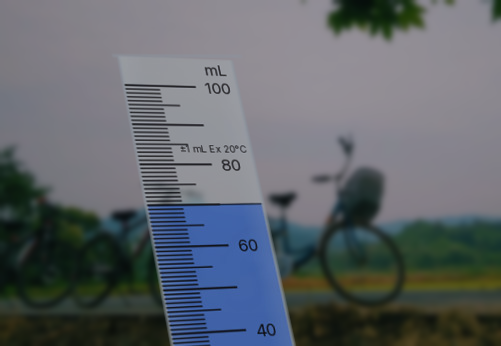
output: 70 mL
